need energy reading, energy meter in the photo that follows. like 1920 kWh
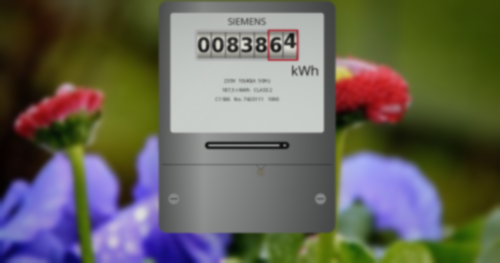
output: 838.64 kWh
